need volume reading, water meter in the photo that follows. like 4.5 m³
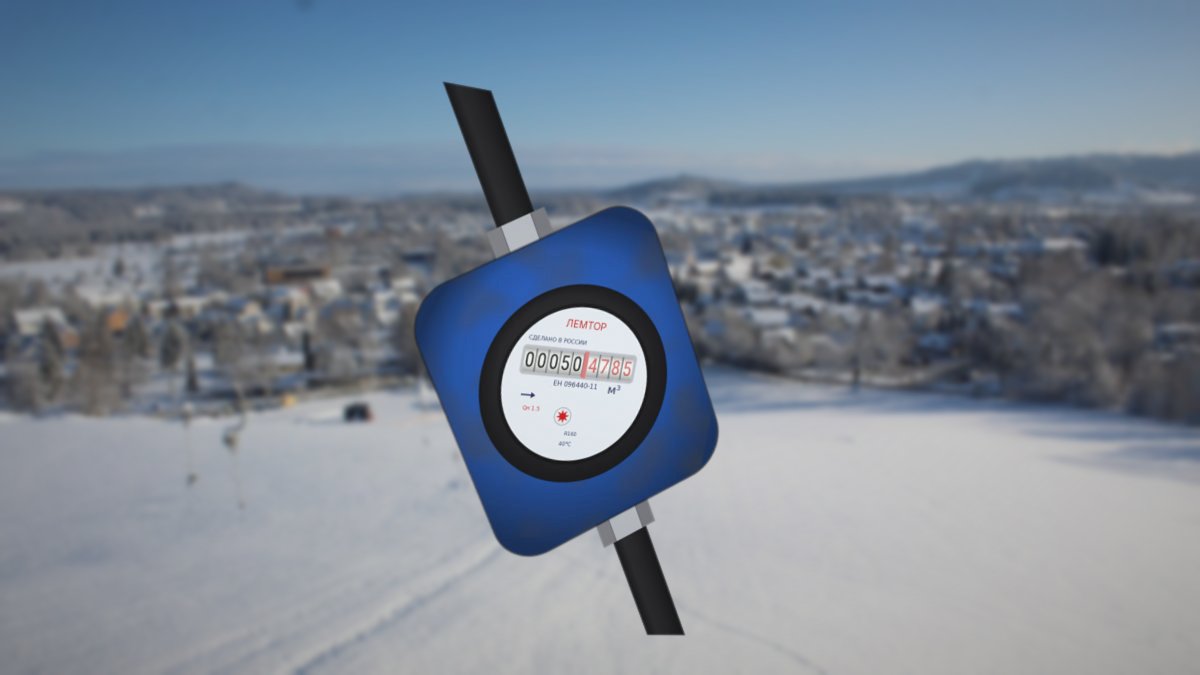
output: 50.4785 m³
